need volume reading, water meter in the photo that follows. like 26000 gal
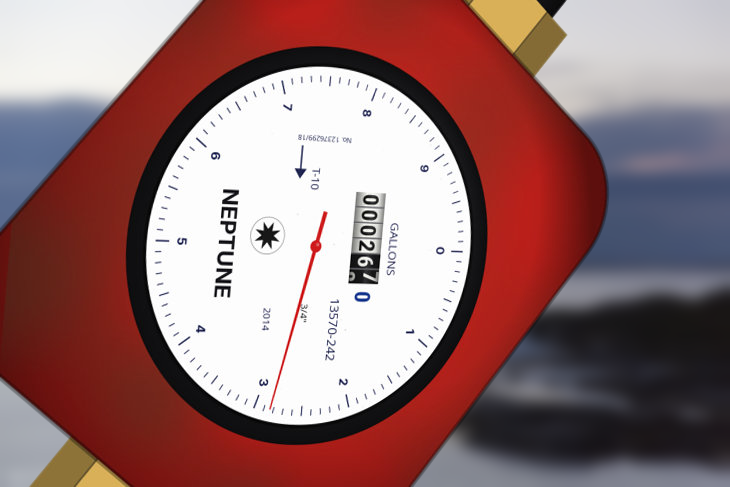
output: 2672.8 gal
